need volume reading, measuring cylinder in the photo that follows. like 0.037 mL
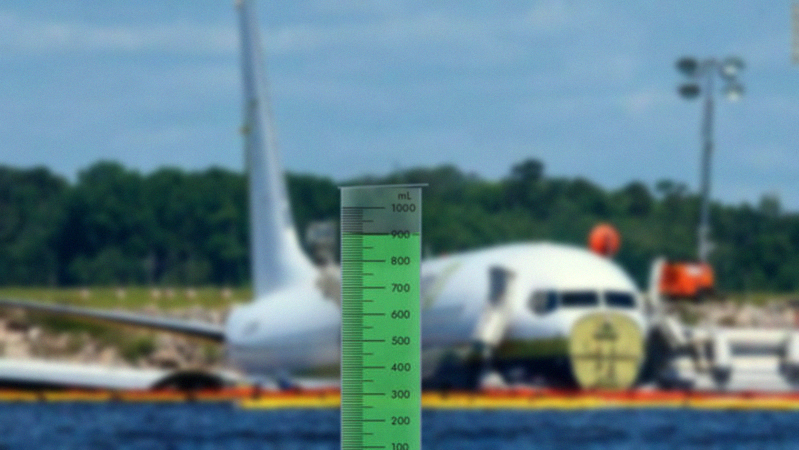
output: 900 mL
